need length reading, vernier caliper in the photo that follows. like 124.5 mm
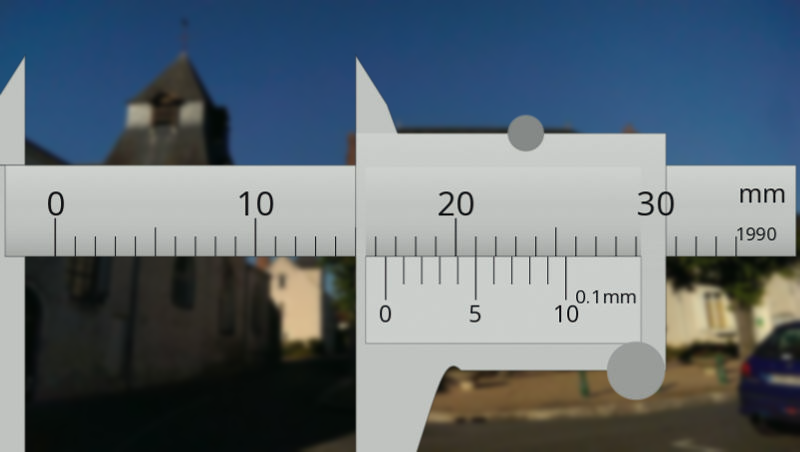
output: 16.5 mm
